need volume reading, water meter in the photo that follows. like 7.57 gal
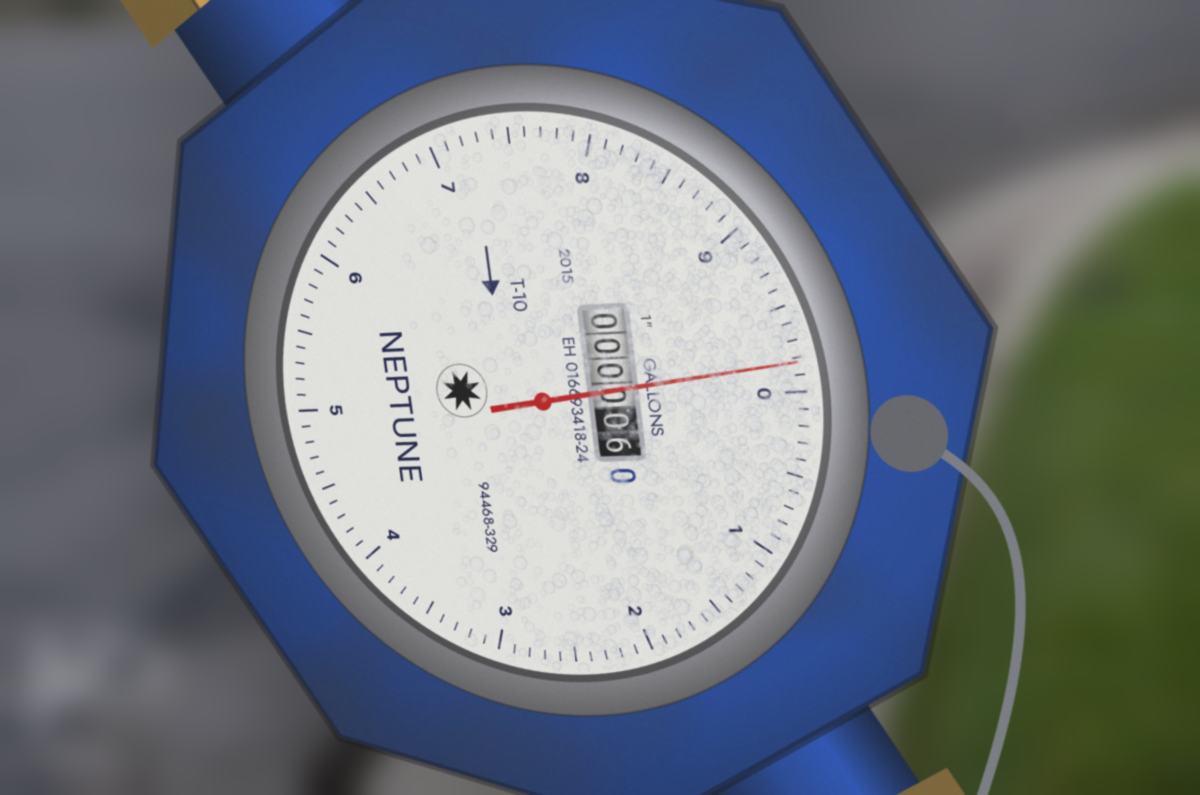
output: 59.8 gal
